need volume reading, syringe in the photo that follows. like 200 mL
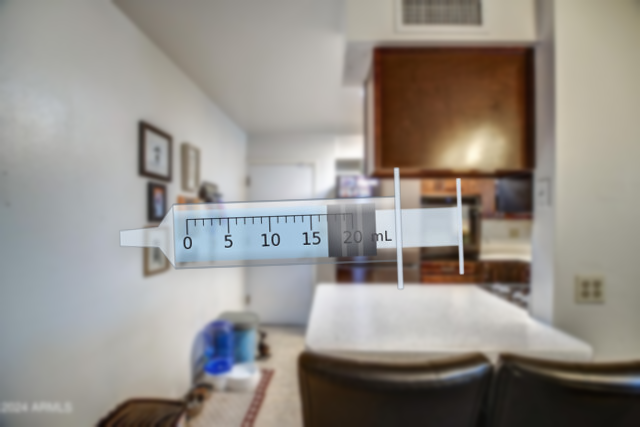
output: 17 mL
